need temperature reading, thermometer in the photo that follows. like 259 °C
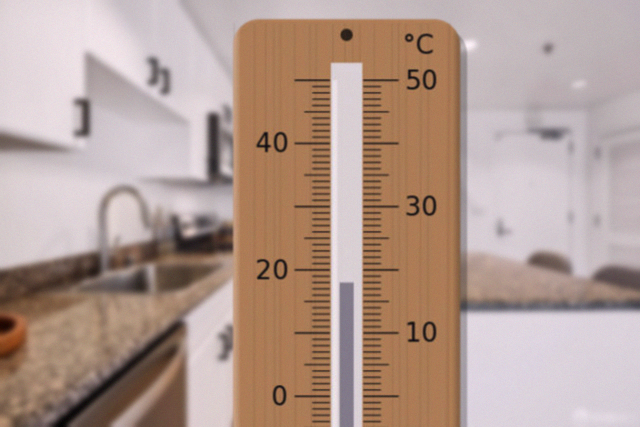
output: 18 °C
